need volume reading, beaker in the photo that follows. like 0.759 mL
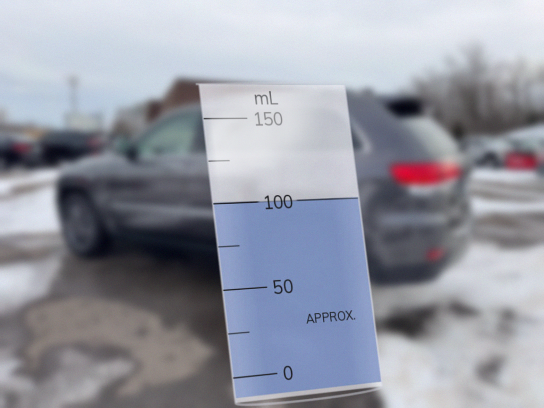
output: 100 mL
